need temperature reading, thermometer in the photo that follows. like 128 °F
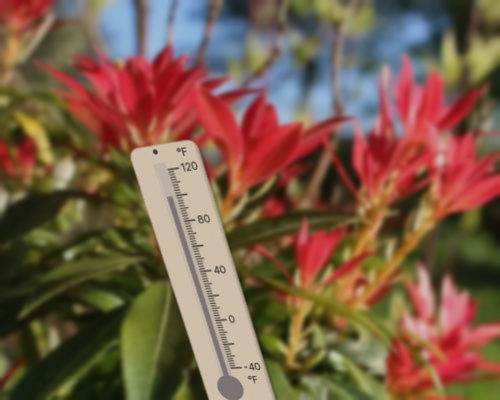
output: 100 °F
